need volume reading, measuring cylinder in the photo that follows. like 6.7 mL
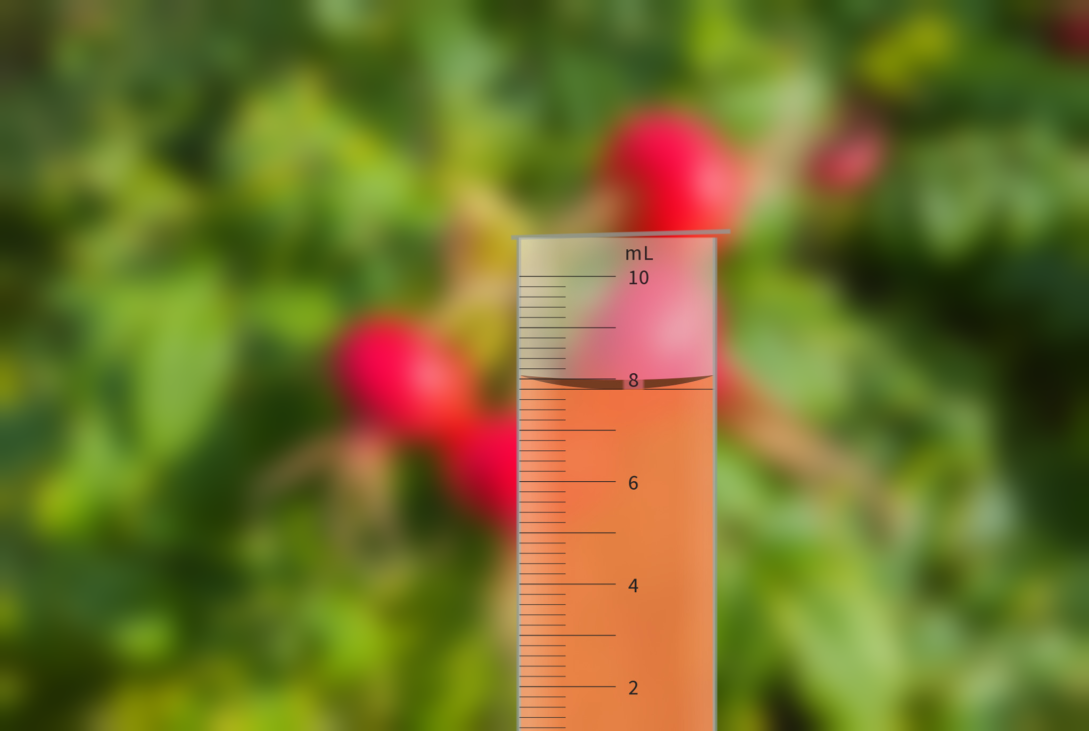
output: 7.8 mL
